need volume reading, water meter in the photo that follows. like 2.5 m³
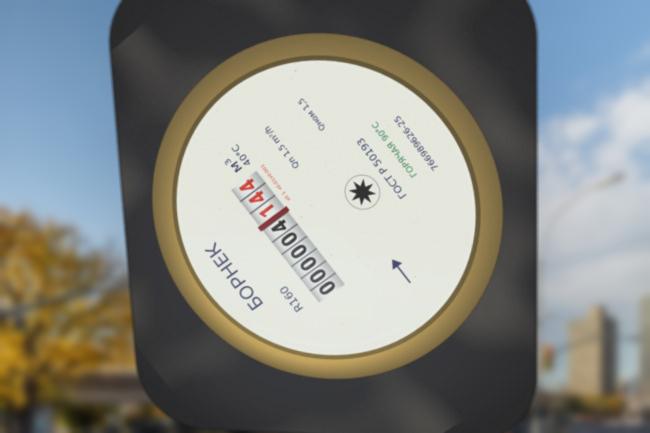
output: 4.144 m³
